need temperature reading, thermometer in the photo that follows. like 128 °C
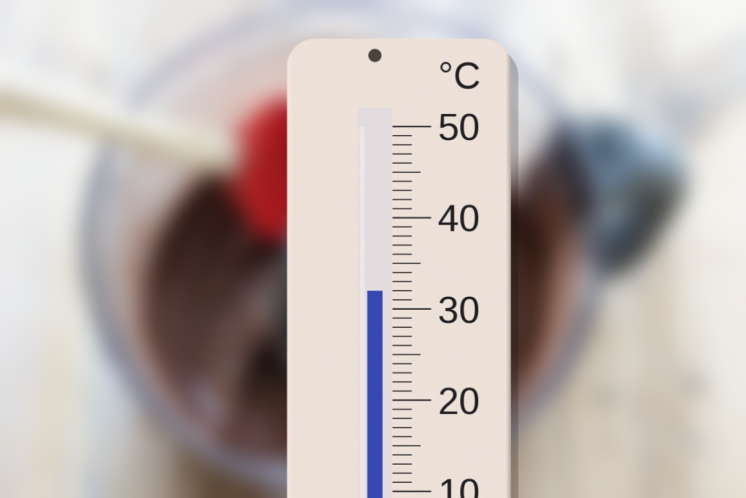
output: 32 °C
